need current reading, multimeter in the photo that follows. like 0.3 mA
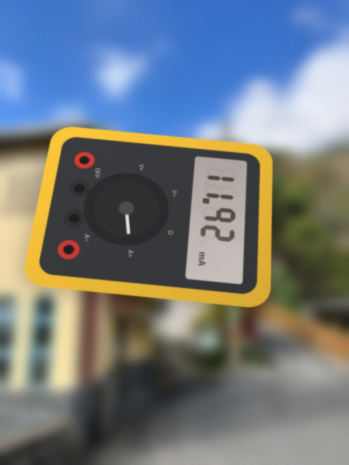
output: 11.92 mA
